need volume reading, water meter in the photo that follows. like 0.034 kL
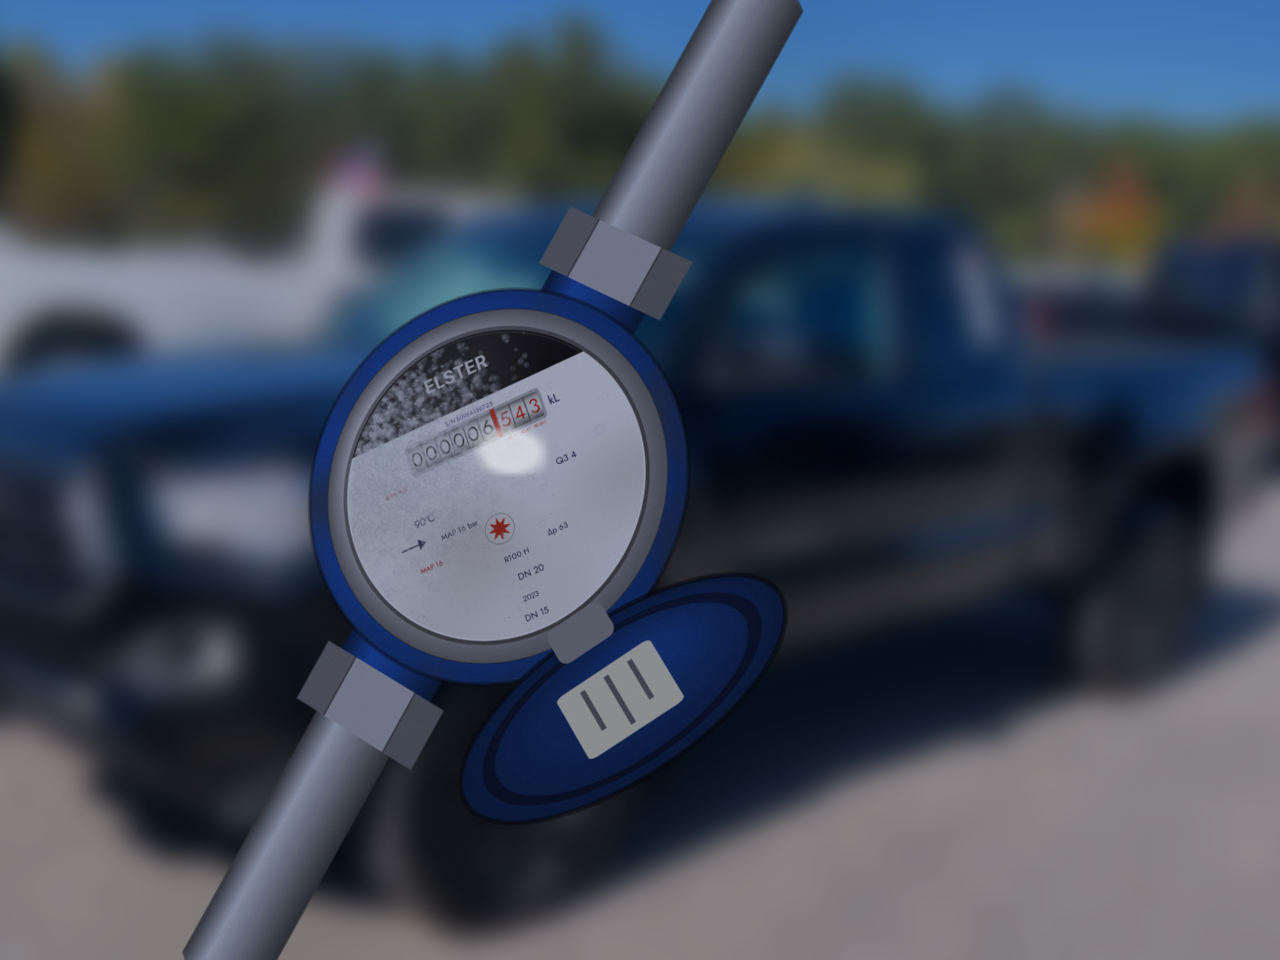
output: 6.543 kL
